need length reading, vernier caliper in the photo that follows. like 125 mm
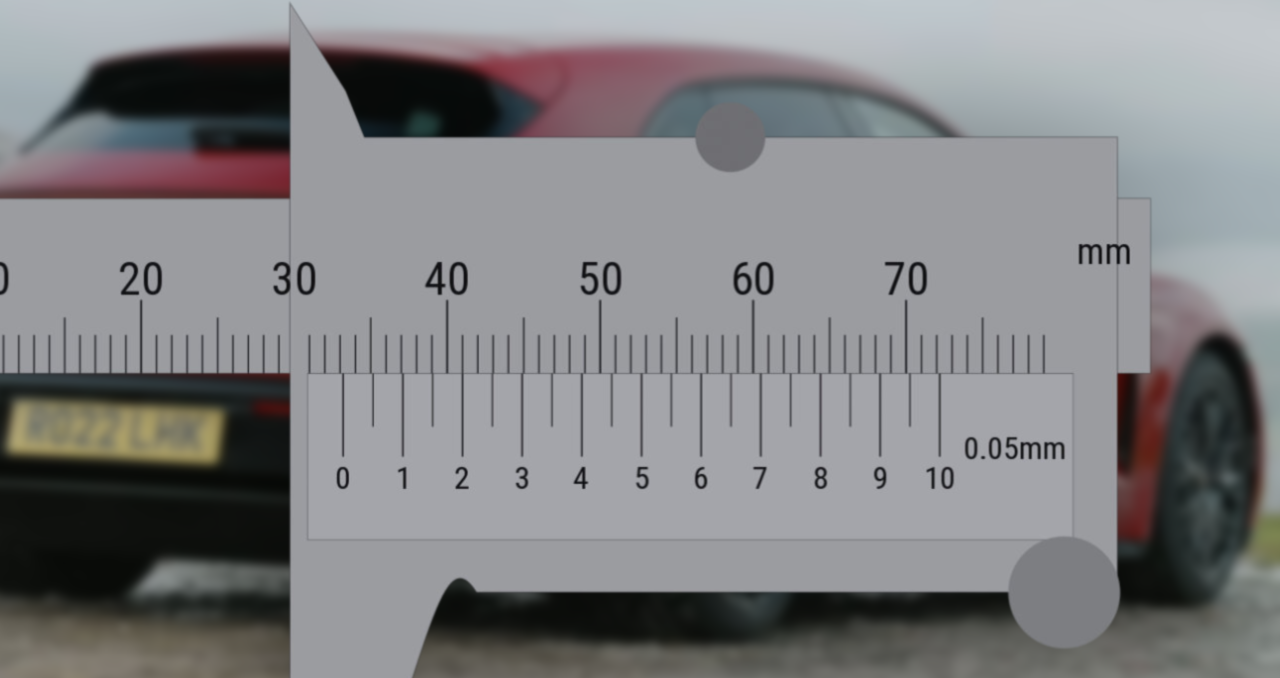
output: 33.2 mm
